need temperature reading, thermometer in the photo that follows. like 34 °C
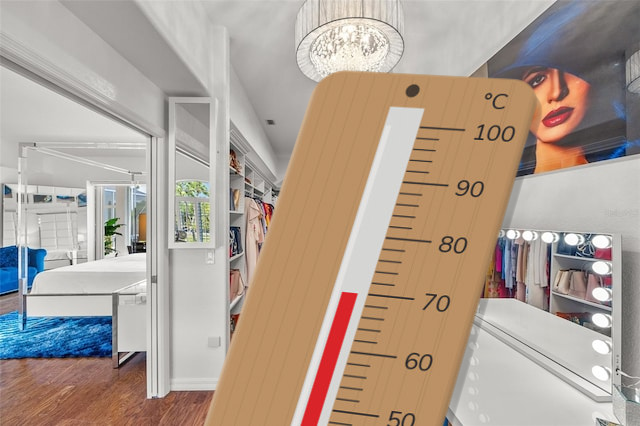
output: 70 °C
